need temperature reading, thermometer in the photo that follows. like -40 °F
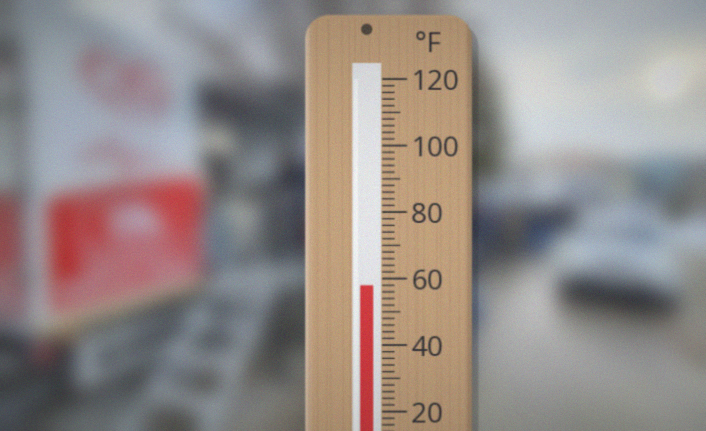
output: 58 °F
